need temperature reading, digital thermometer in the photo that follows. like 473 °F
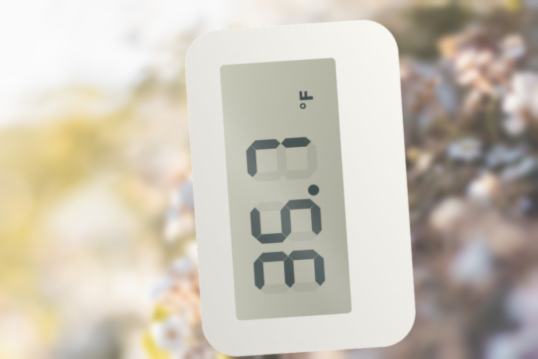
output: 35.7 °F
